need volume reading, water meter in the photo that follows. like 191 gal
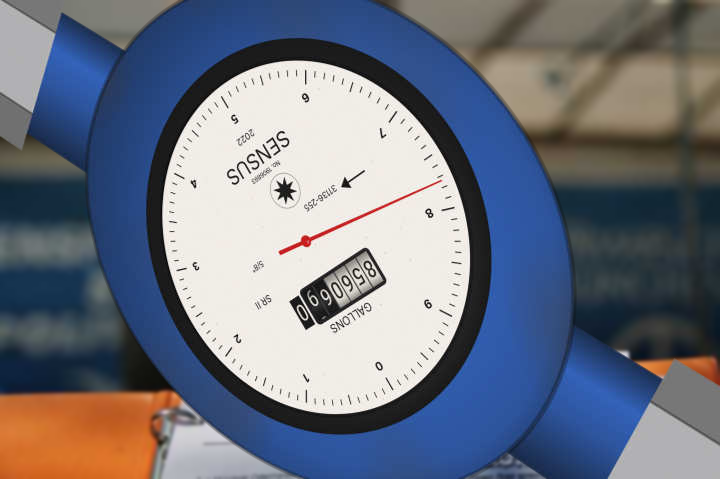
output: 8560687.7 gal
